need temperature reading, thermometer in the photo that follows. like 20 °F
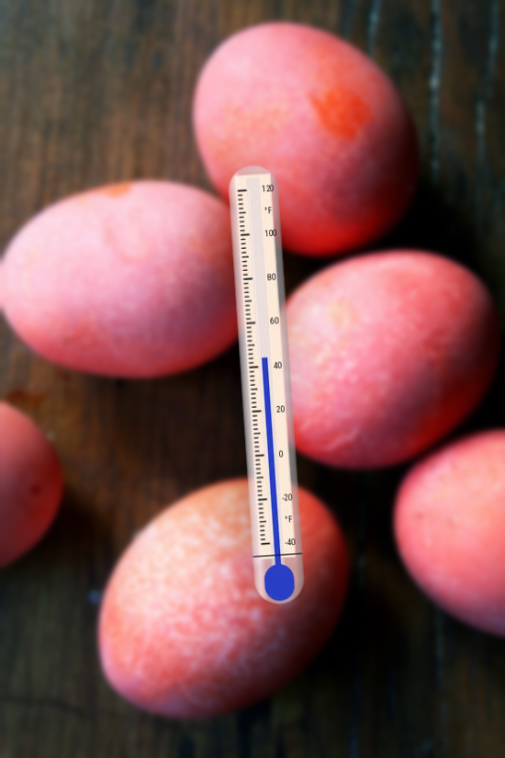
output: 44 °F
